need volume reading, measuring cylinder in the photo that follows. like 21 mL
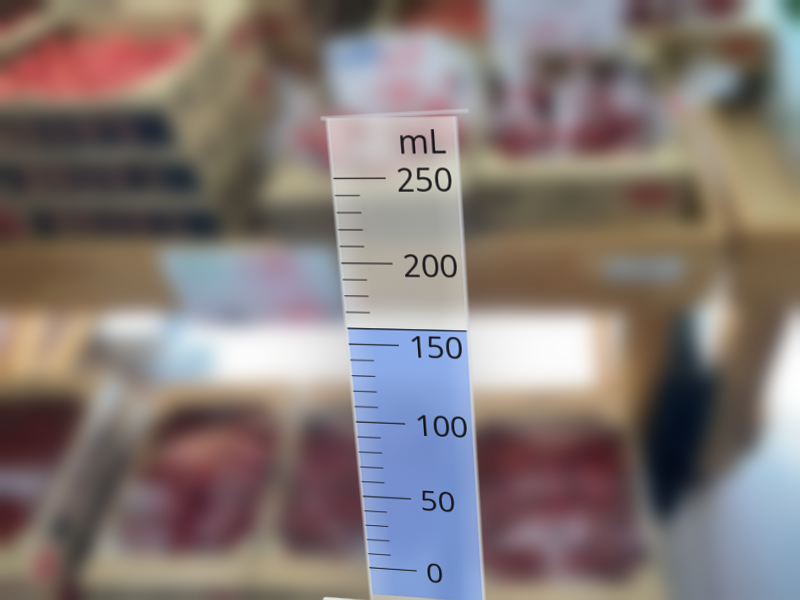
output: 160 mL
